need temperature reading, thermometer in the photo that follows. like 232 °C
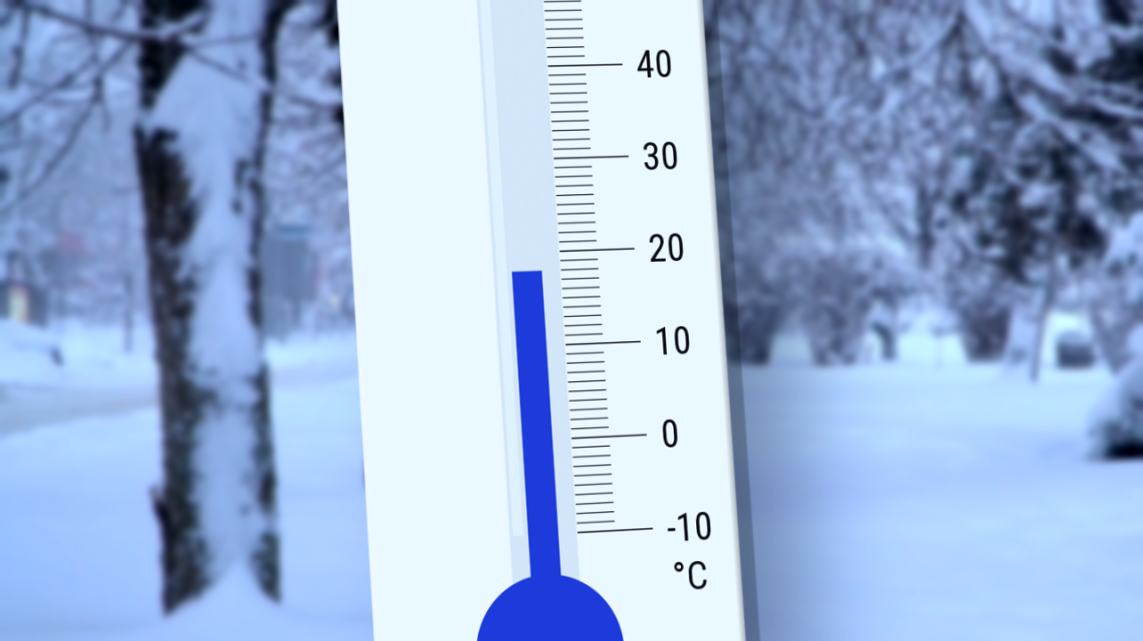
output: 18 °C
